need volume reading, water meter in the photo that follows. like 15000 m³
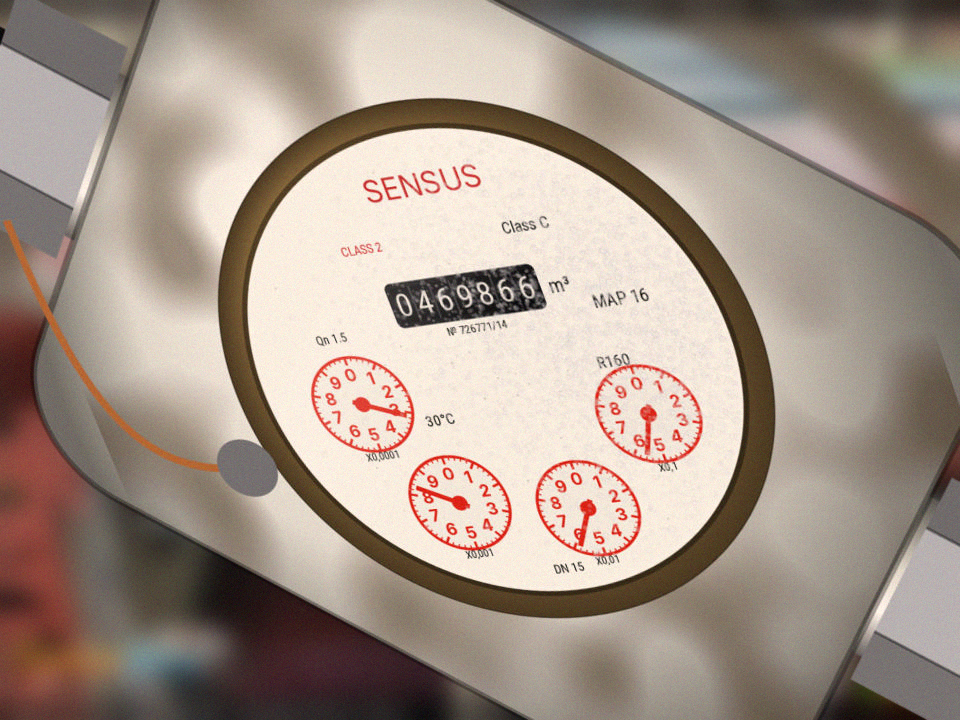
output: 469866.5583 m³
